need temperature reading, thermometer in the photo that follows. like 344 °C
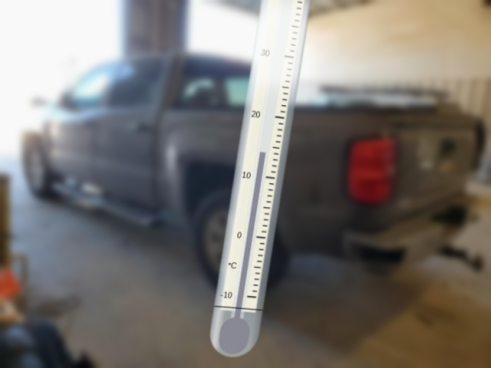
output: 14 °C
